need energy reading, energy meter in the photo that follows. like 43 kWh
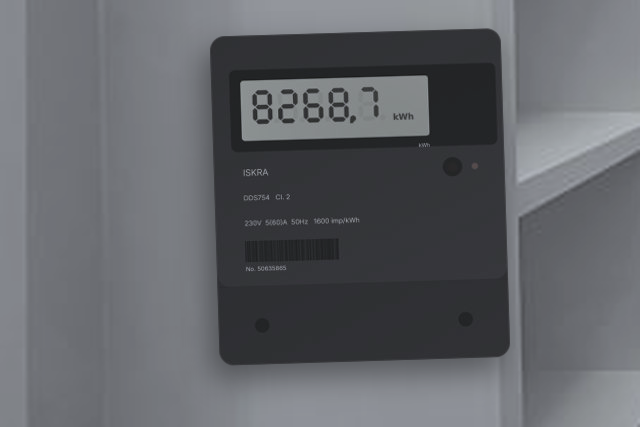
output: 8268.7 kWh
